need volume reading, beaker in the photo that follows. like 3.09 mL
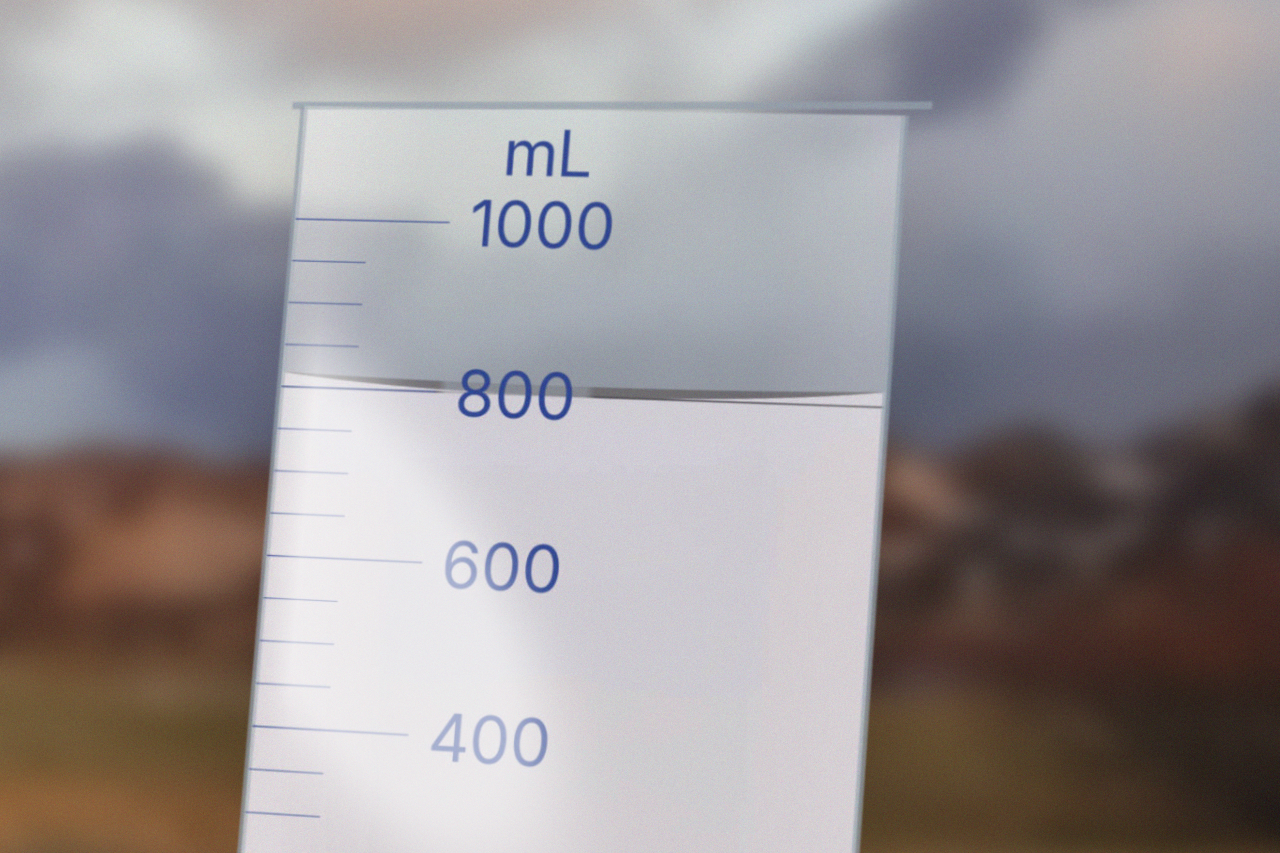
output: 800 mL
